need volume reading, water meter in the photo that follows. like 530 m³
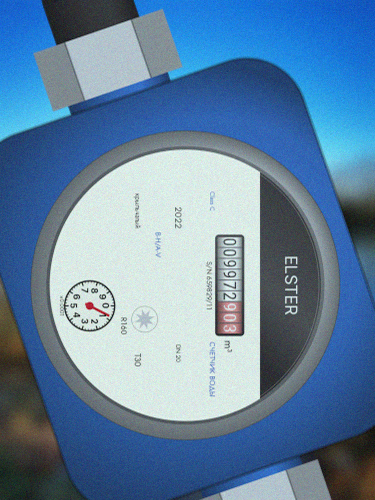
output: 9972.9030 m³
